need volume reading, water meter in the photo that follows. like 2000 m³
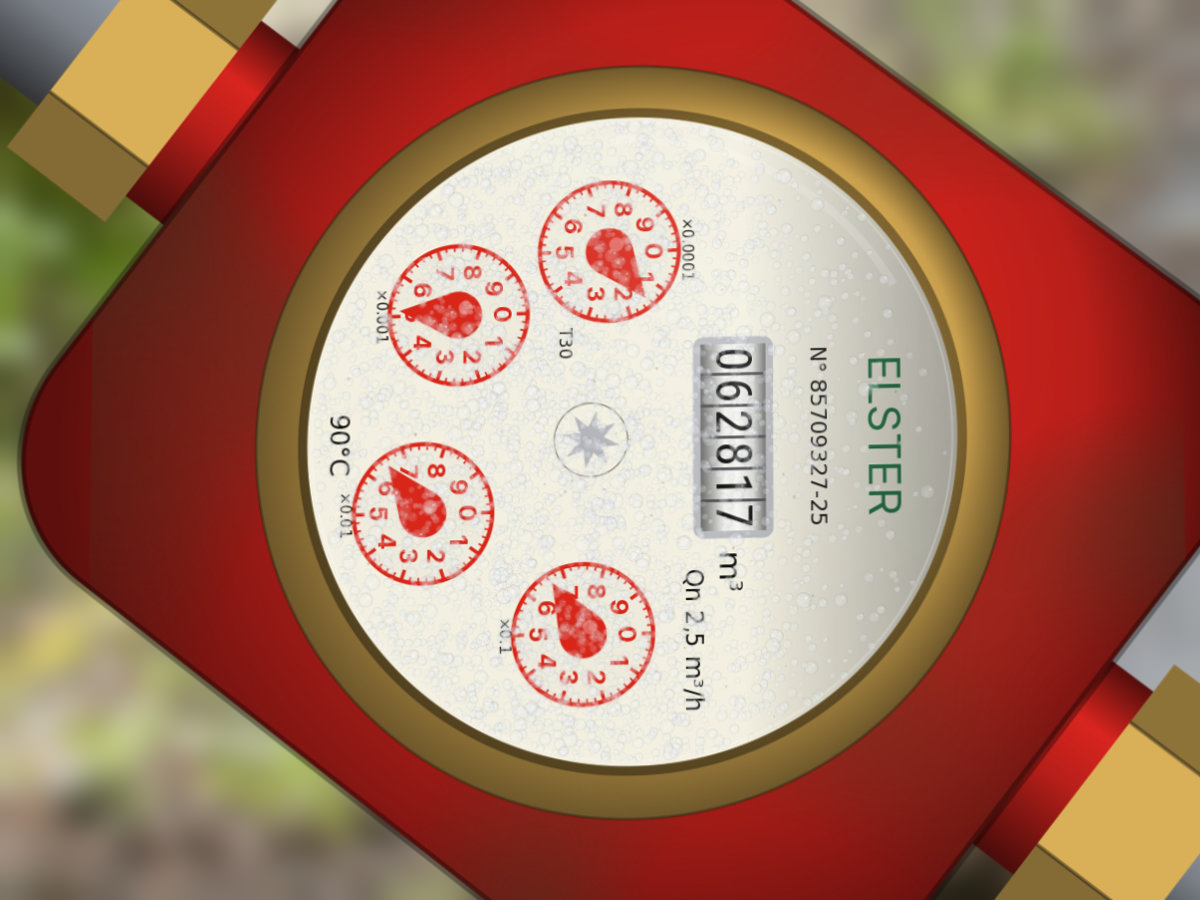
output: 62817.6651 m³
